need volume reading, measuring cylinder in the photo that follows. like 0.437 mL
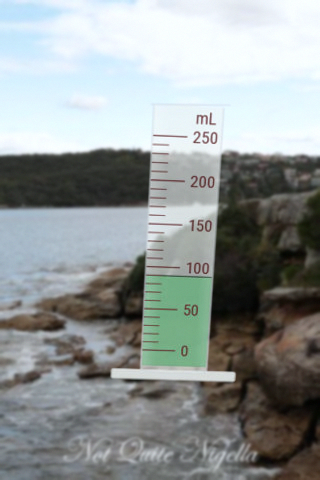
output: 90 mL
